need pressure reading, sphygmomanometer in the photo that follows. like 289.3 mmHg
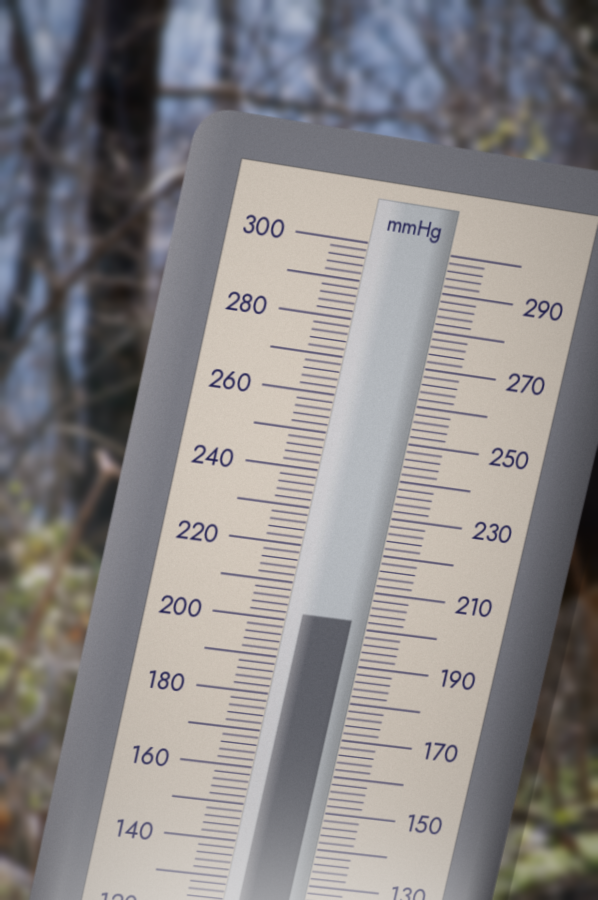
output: 202 mmHg
